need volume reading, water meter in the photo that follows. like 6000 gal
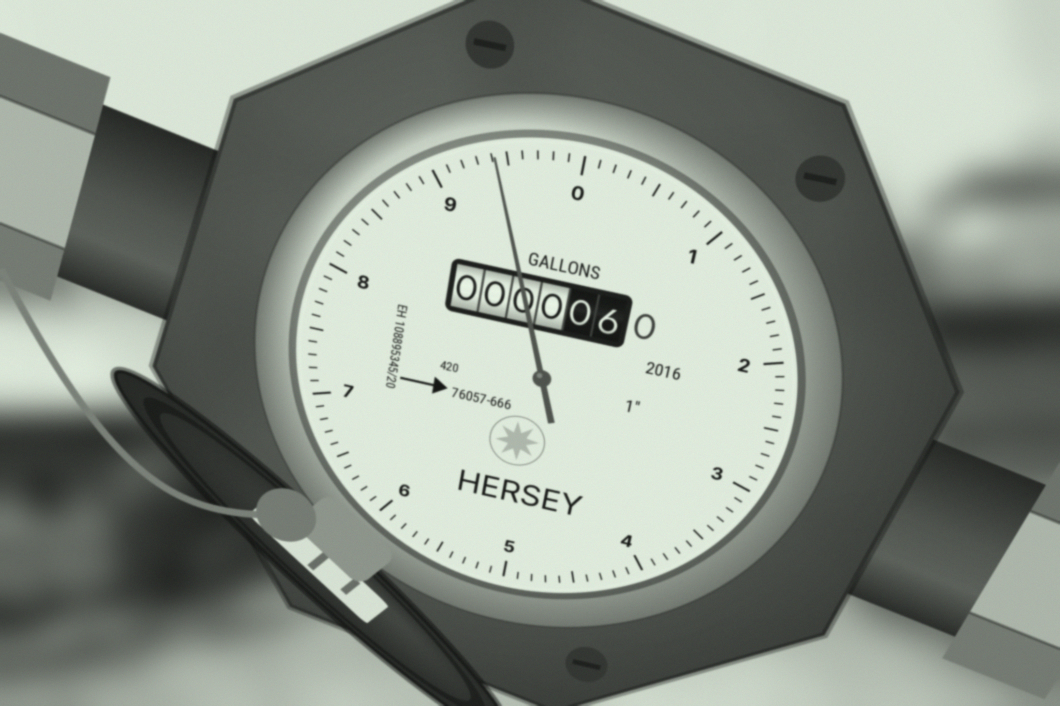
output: 59.4 gal
